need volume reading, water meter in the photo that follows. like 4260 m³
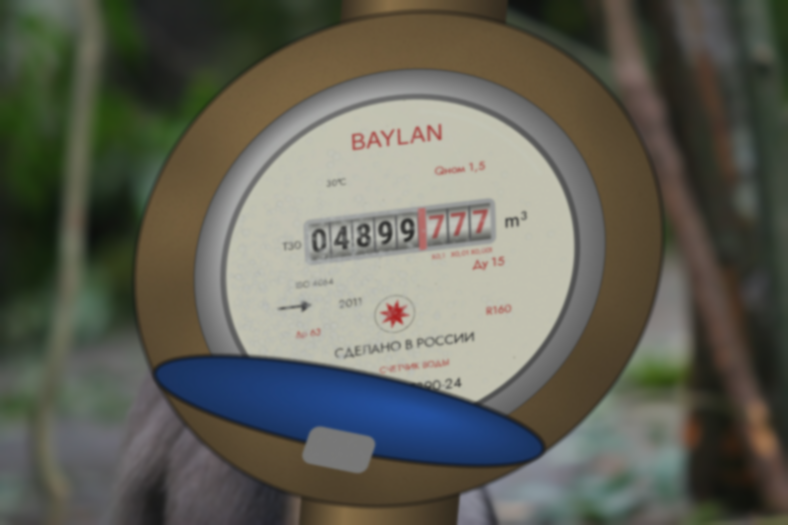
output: 4899.777 m³
